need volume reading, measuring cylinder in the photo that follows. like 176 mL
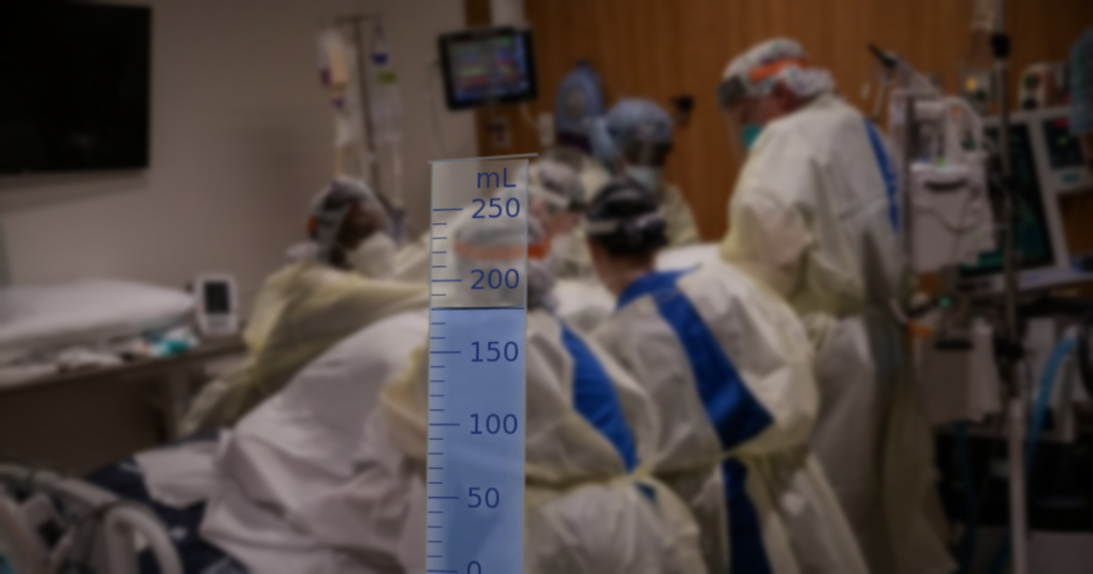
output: 180 mL
